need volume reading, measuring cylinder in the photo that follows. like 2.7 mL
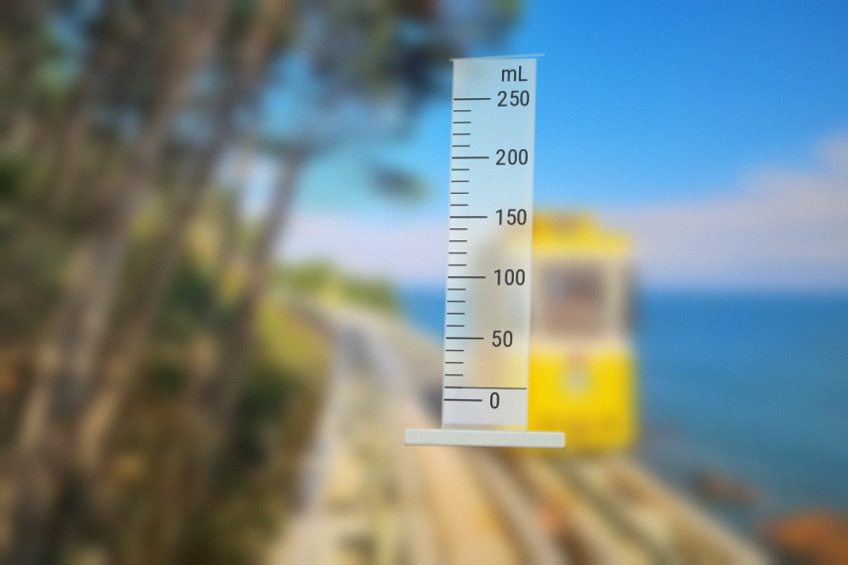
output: 10 mL
